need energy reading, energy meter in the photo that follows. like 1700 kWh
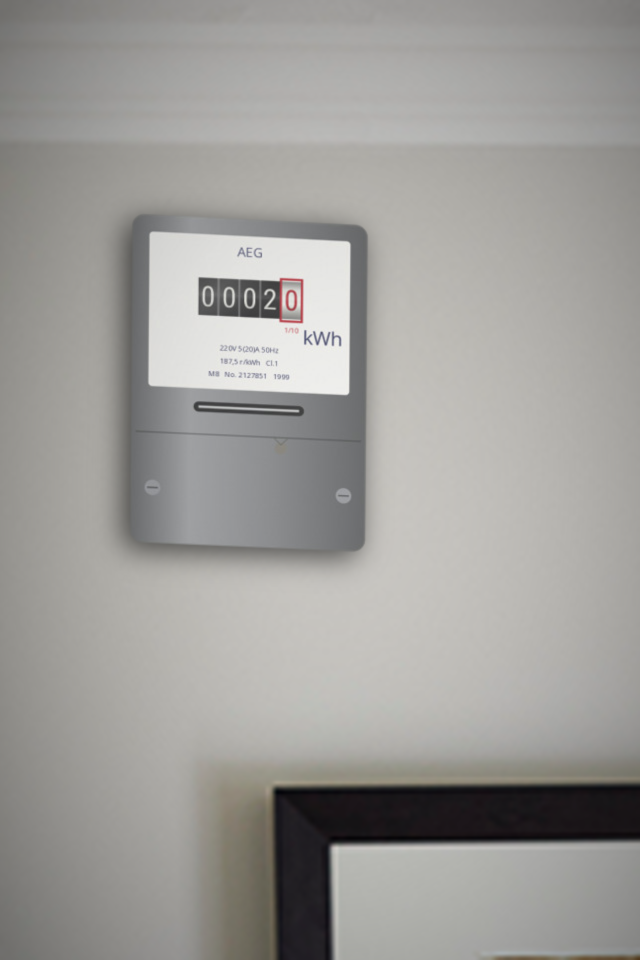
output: 2.0 kWh
